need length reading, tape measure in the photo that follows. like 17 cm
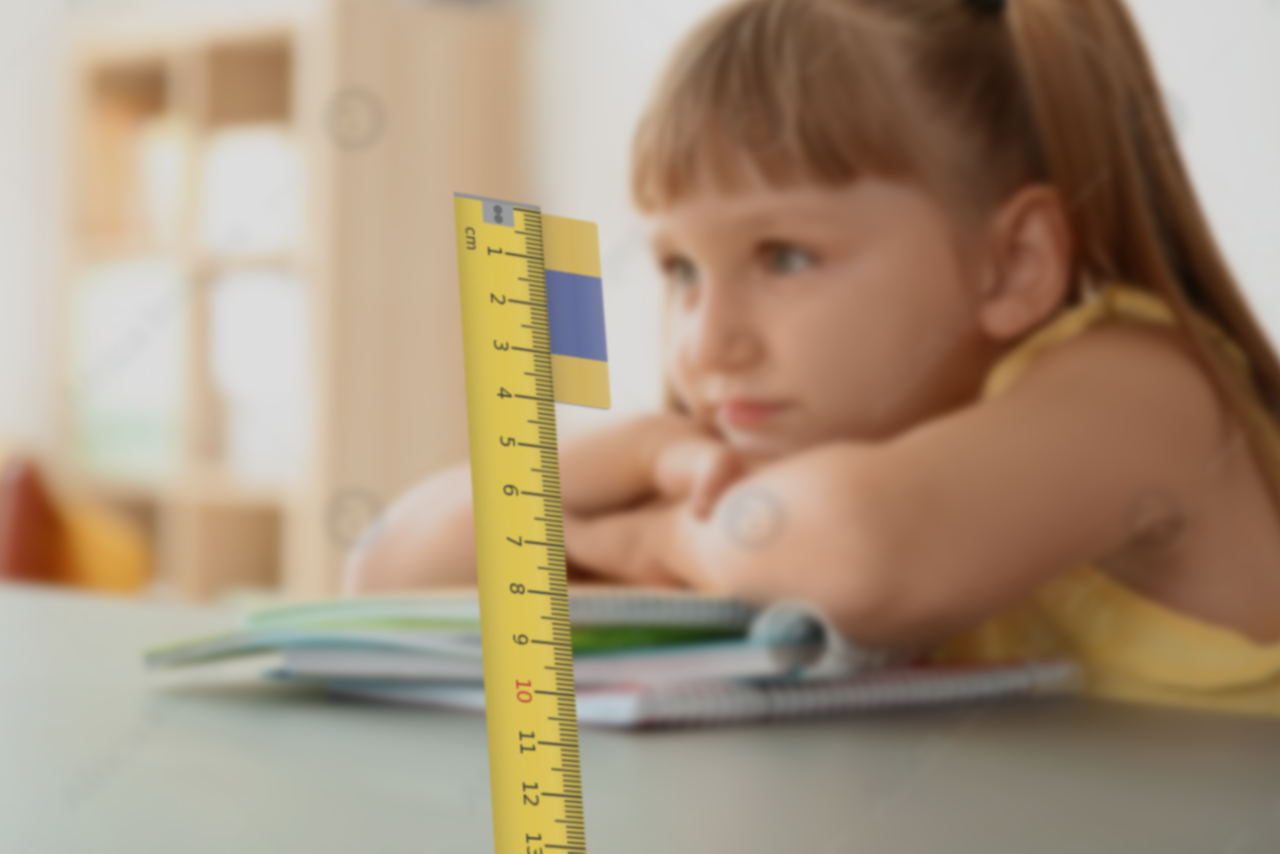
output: 4 cm
